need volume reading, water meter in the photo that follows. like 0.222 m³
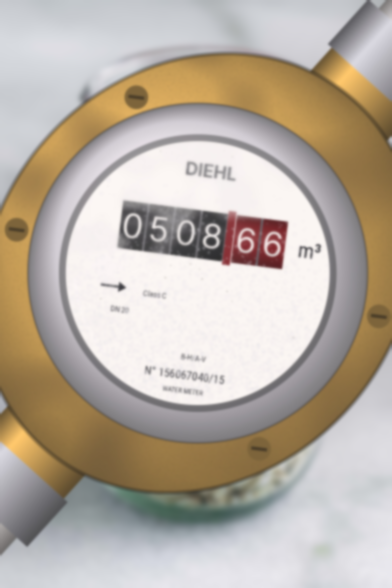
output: 508.66 m³
